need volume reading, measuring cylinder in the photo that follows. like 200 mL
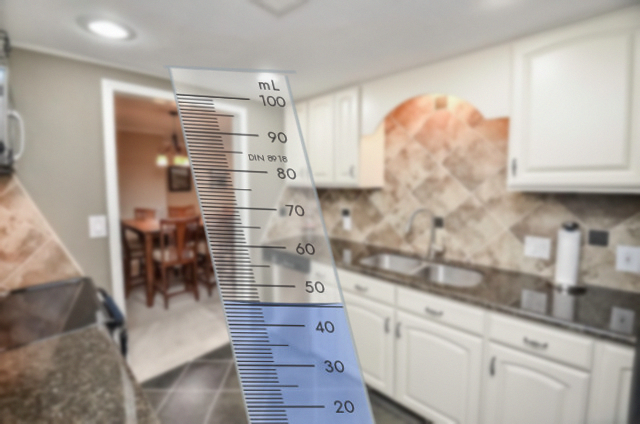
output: 45 mL
